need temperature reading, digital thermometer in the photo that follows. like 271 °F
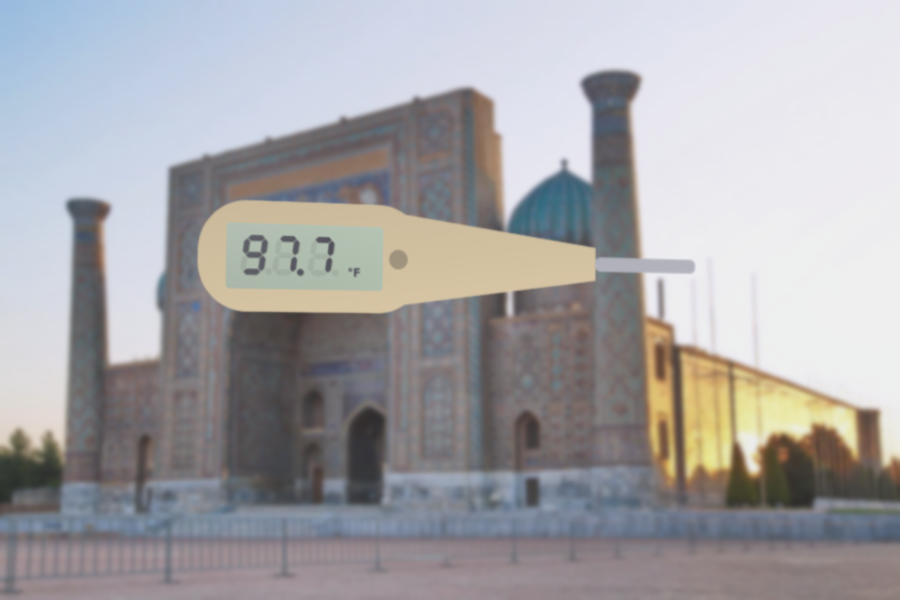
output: 97.7 °F
